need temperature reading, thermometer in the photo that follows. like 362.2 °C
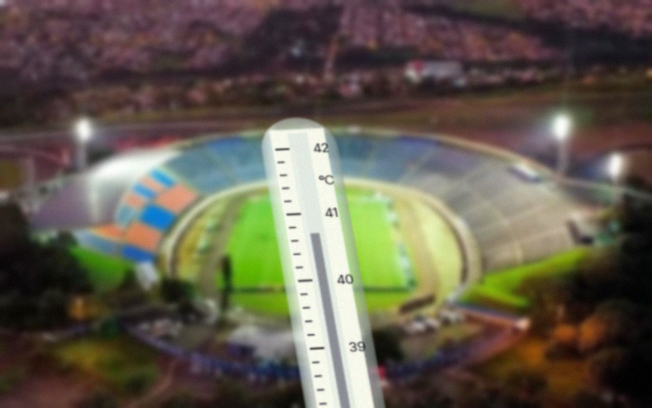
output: 40.7 °C
